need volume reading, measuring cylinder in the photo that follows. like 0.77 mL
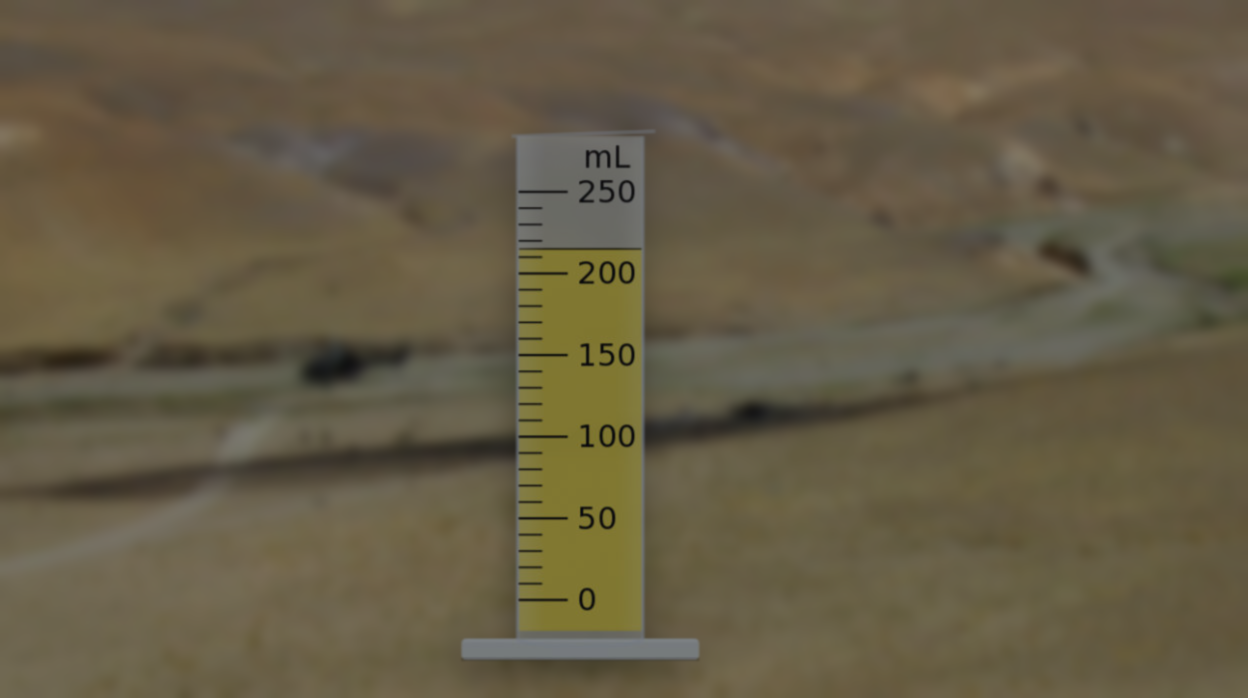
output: 215 mL
